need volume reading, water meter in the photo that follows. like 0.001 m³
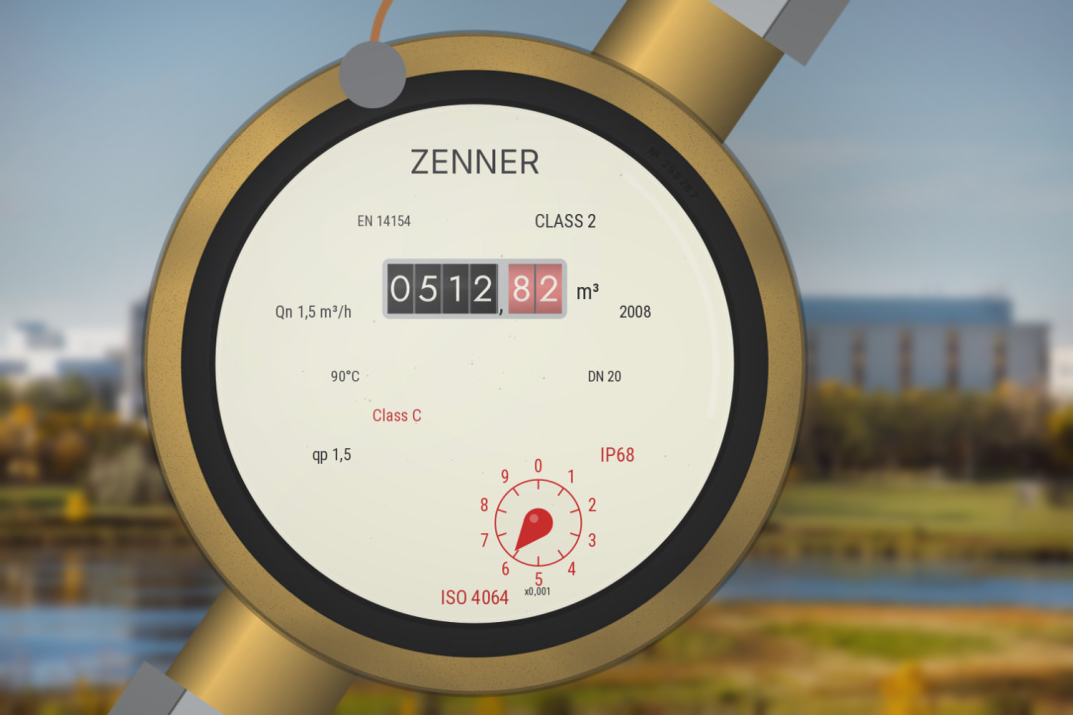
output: 512.826 m³
